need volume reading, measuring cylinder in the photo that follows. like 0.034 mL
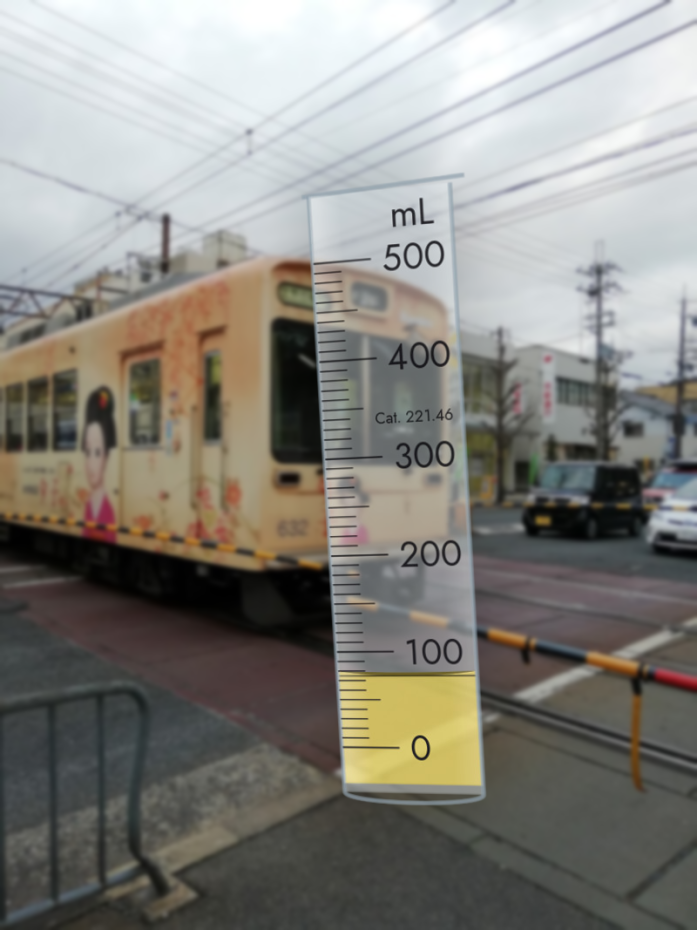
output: 75 mL
